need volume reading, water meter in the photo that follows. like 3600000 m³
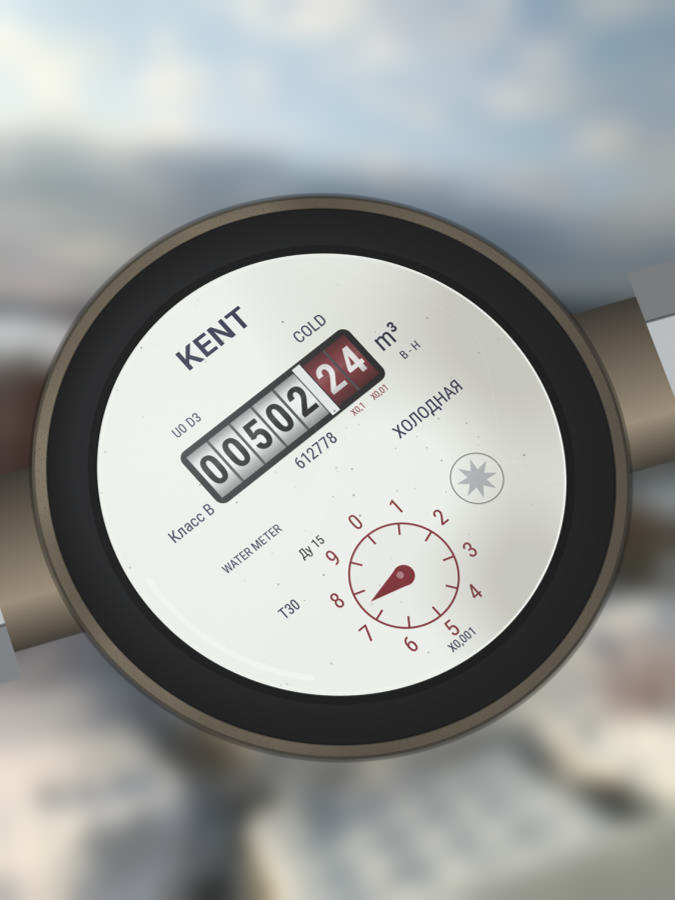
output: 502.247 m³
